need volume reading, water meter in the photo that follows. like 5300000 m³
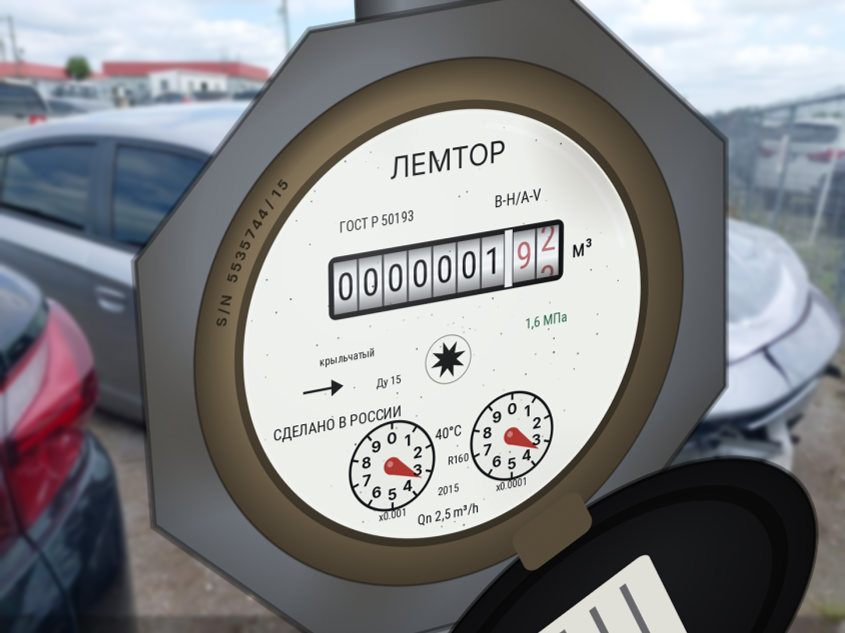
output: 1.9233 m³
